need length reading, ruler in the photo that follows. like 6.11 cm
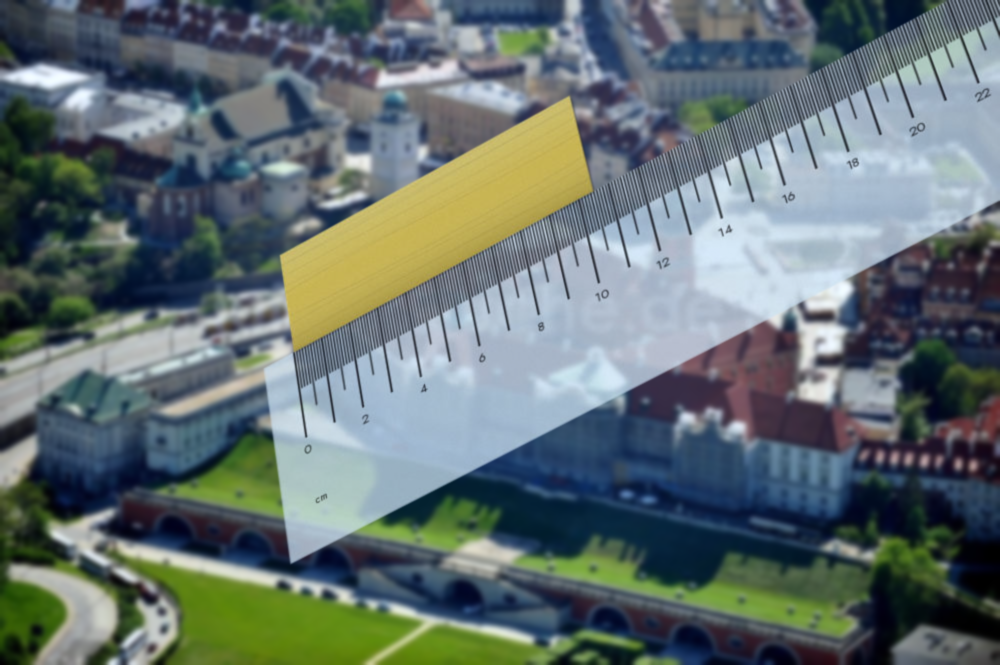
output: 10.5 cm
